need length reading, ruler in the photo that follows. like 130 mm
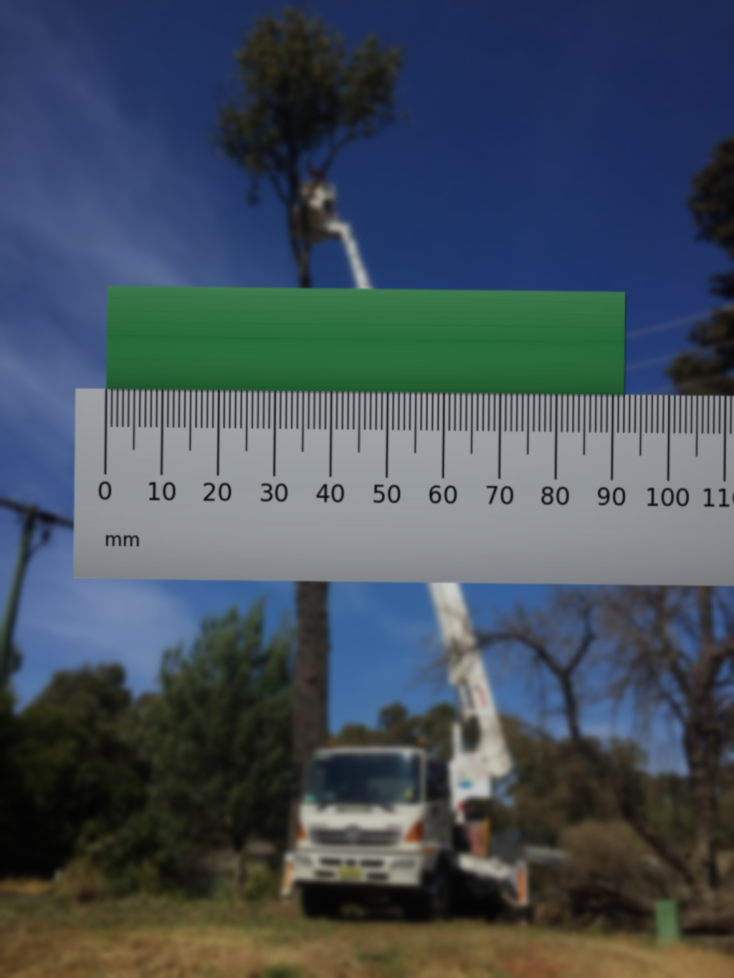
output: 92 mm
